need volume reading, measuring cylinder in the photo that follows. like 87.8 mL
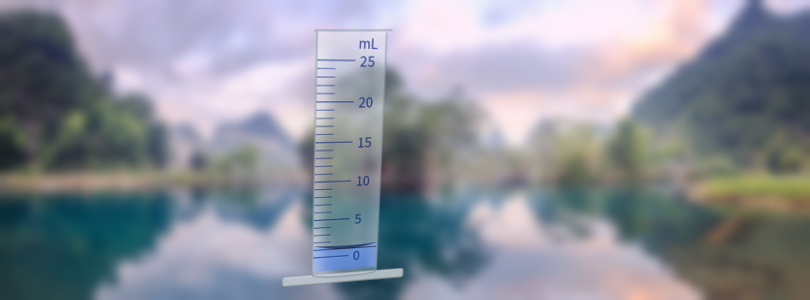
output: 1 mL
